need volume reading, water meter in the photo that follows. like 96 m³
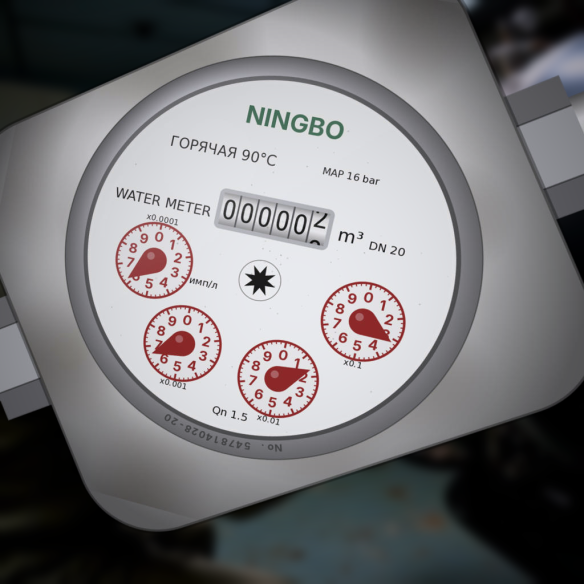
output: 2.3166 m³
